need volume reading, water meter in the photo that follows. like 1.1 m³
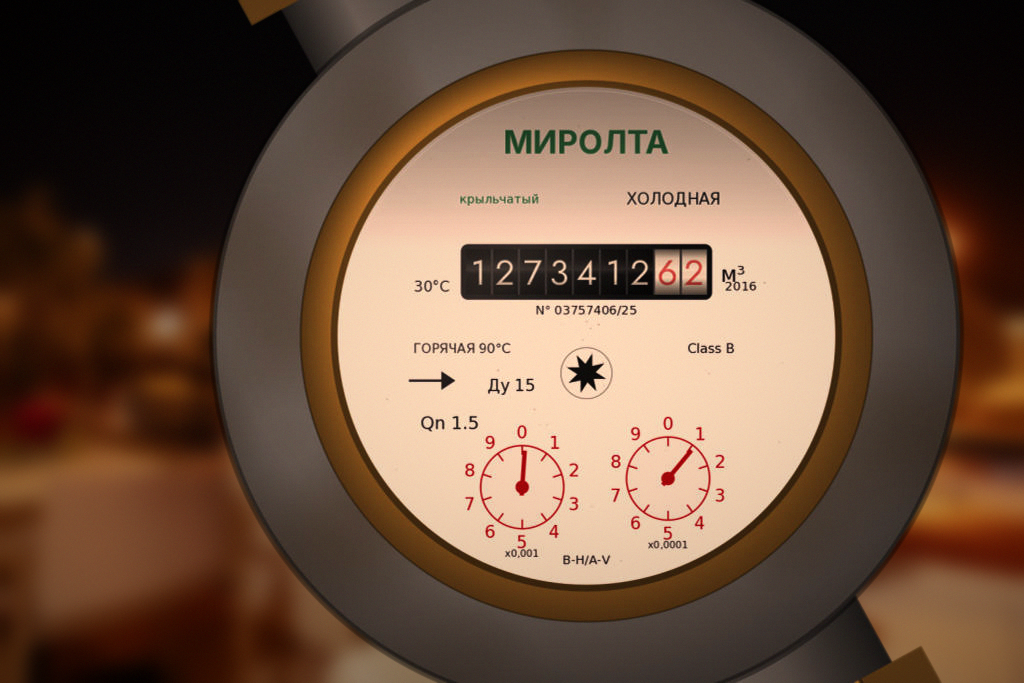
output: 1273412.6201 m³
